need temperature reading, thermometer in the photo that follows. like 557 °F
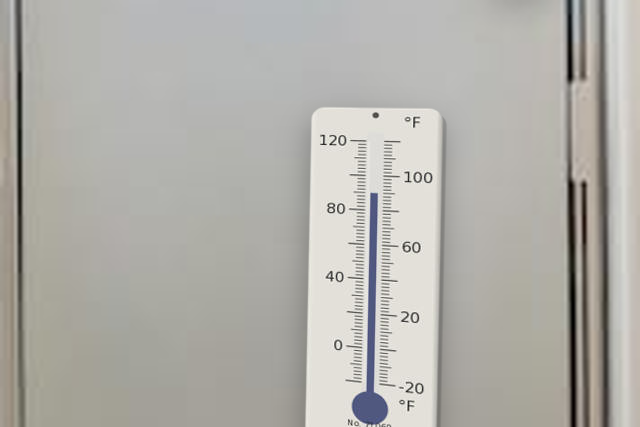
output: 90 °F
